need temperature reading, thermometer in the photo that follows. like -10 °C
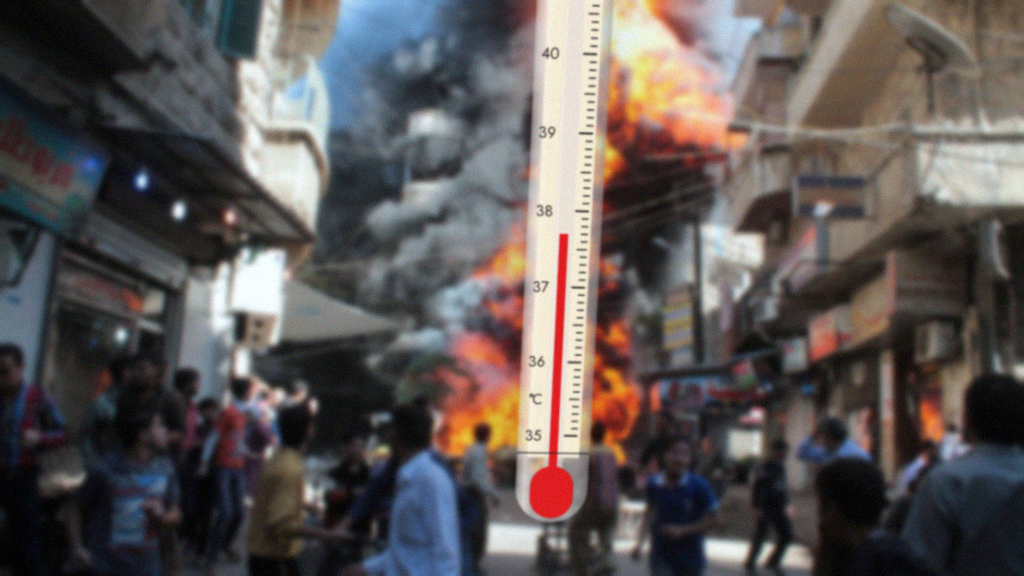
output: 37.7 °C
